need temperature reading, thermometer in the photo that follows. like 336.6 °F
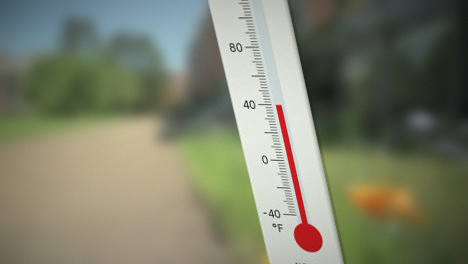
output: 40 °F
